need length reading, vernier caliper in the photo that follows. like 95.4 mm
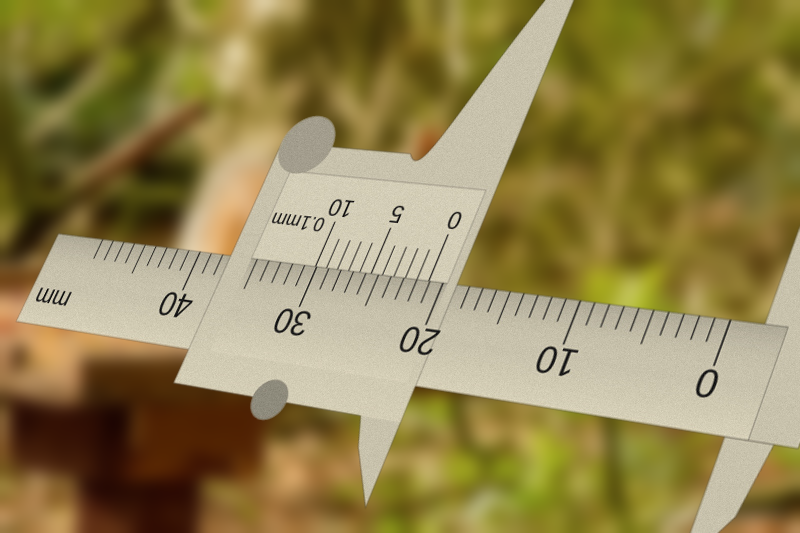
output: 21.1 mm
